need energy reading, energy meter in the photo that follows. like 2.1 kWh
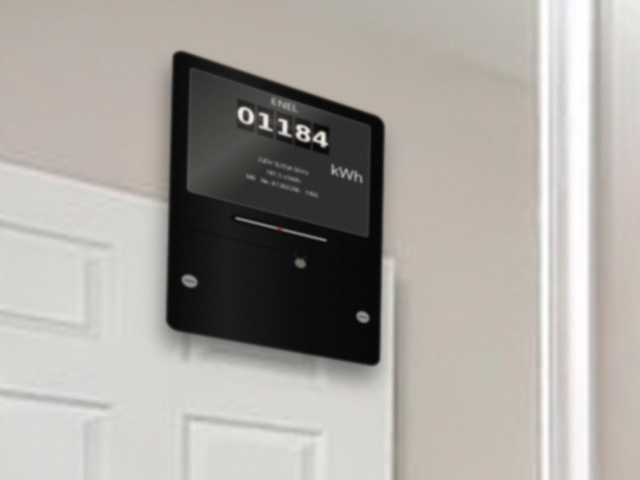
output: 1184 kWh
